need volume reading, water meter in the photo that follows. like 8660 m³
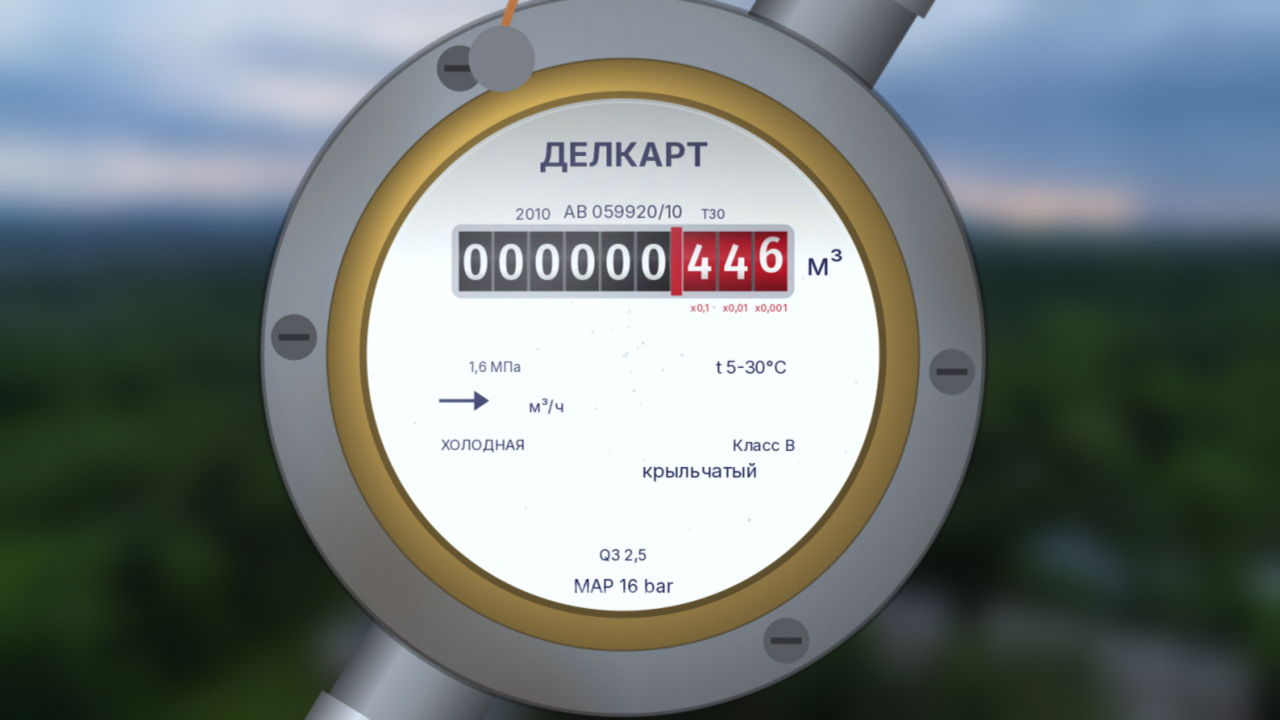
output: 0.446 m³
